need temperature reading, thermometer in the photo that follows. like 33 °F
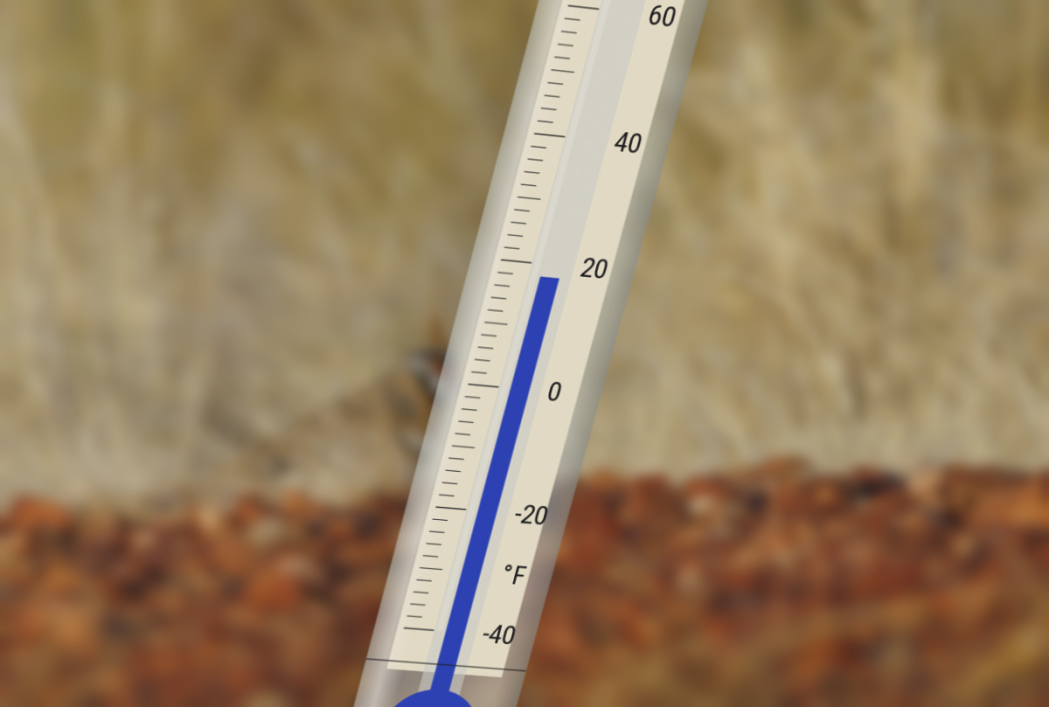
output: 18 °F
